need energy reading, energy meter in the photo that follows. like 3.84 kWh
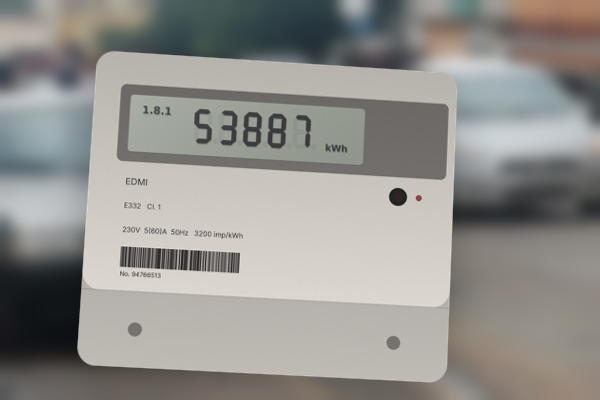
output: 53887 kWh
